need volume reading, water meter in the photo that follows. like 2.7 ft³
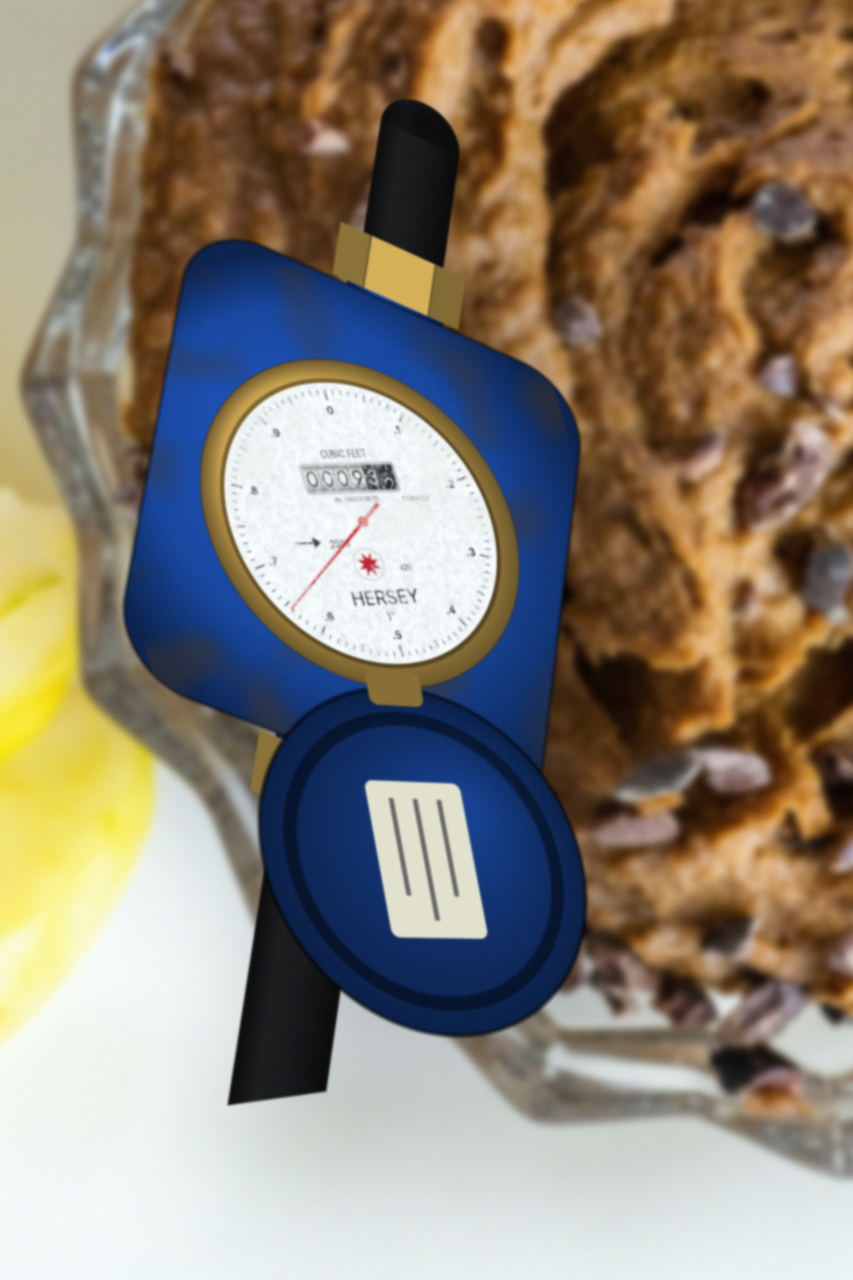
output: 931.64 ft³
